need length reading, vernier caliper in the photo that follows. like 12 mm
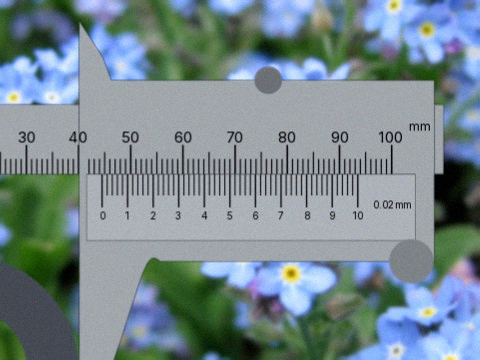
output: 44.5 mm
